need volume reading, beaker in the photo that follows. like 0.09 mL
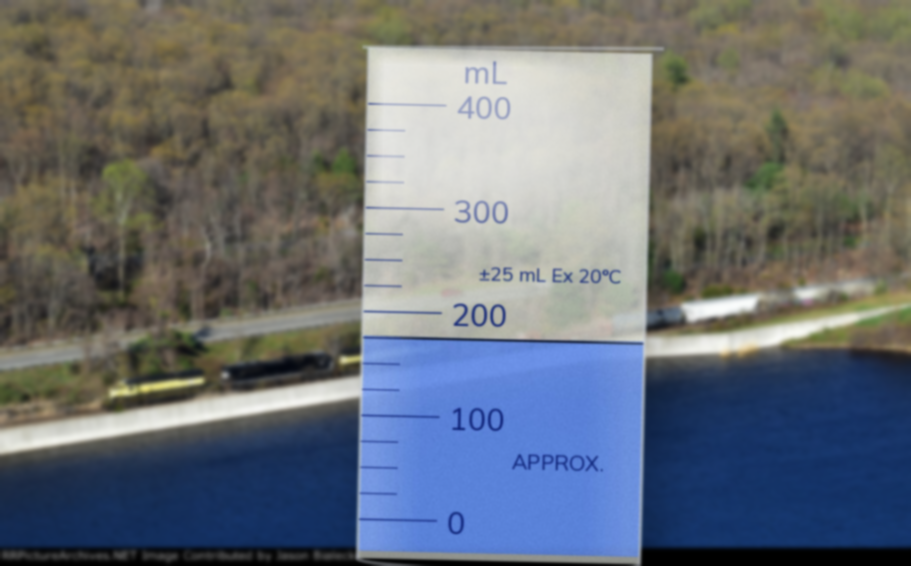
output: 175 mL
